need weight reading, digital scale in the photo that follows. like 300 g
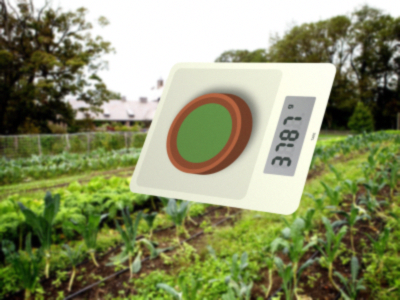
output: 3787 g
